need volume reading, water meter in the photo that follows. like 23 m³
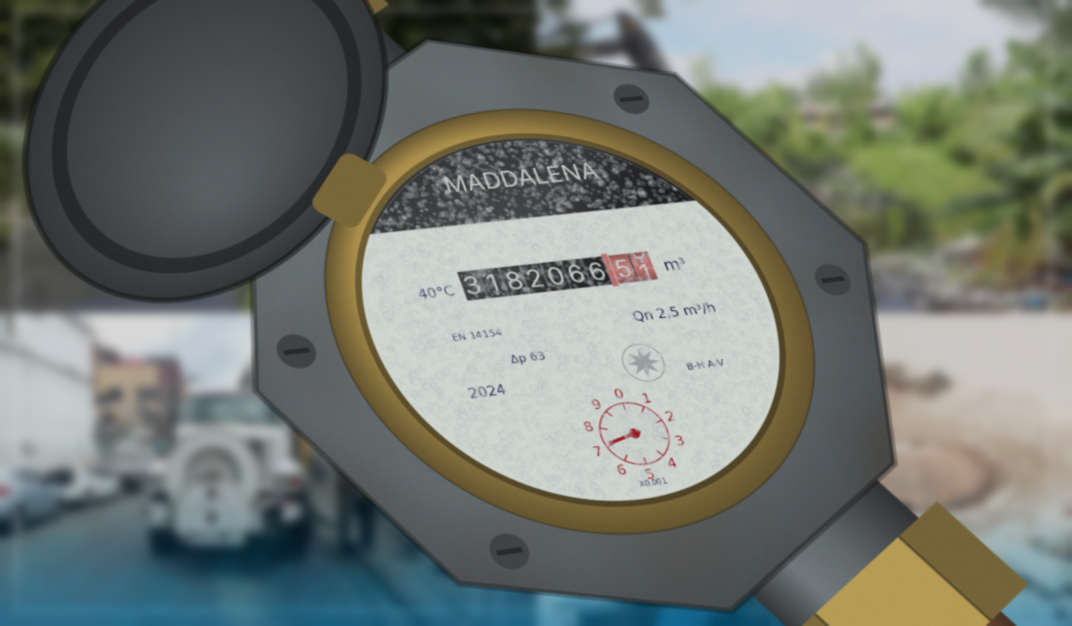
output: 3182066.507 m³
